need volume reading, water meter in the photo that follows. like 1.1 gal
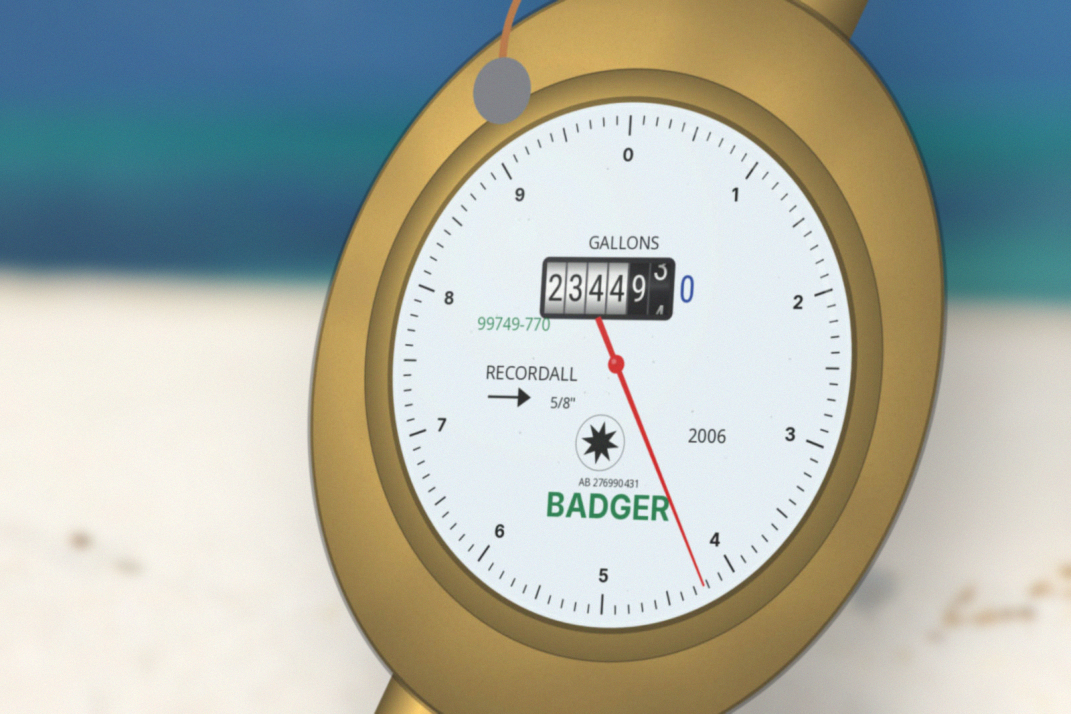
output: 2344934.2 gal
